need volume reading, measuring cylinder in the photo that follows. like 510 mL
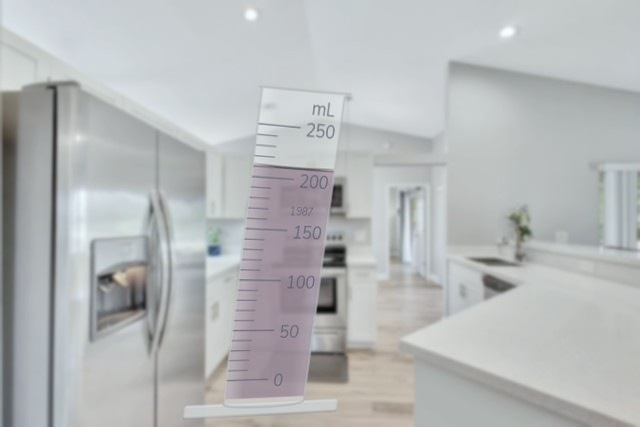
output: 210 mL
